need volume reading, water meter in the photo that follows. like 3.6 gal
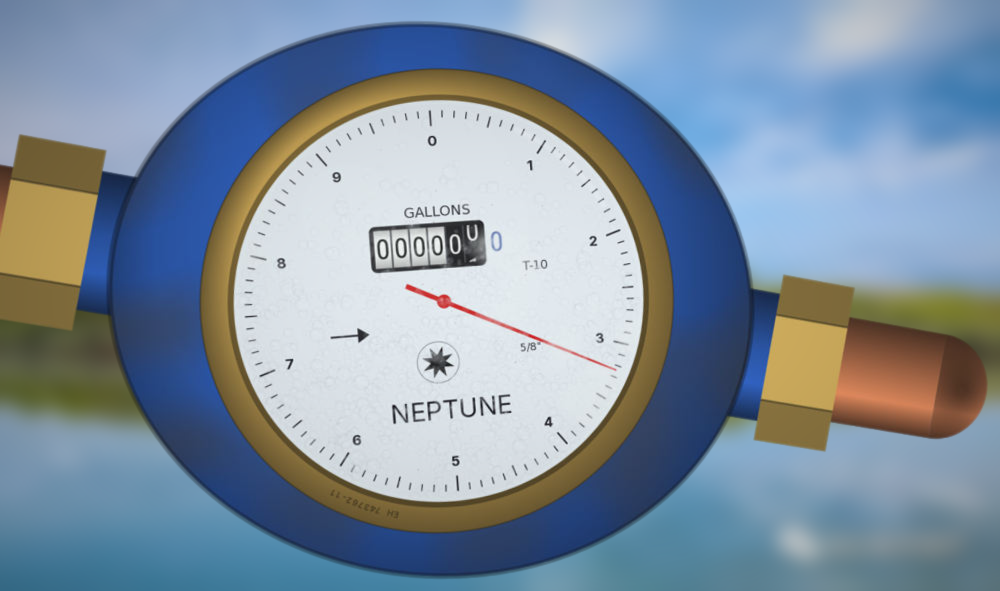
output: 3.2 gal
